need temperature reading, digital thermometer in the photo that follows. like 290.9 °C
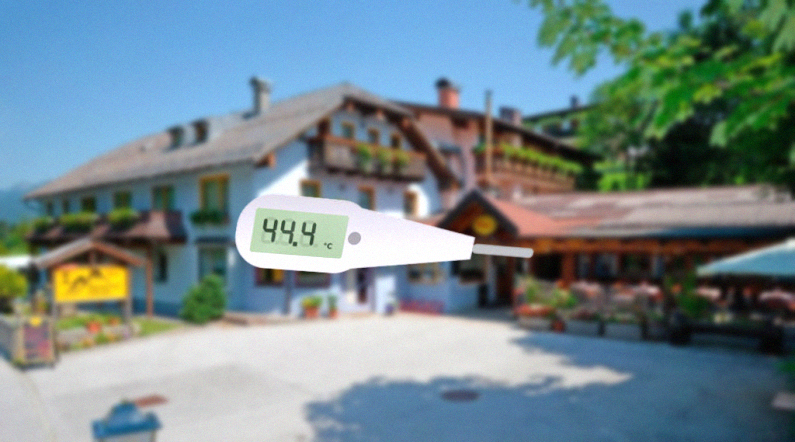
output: 44.4 °C
